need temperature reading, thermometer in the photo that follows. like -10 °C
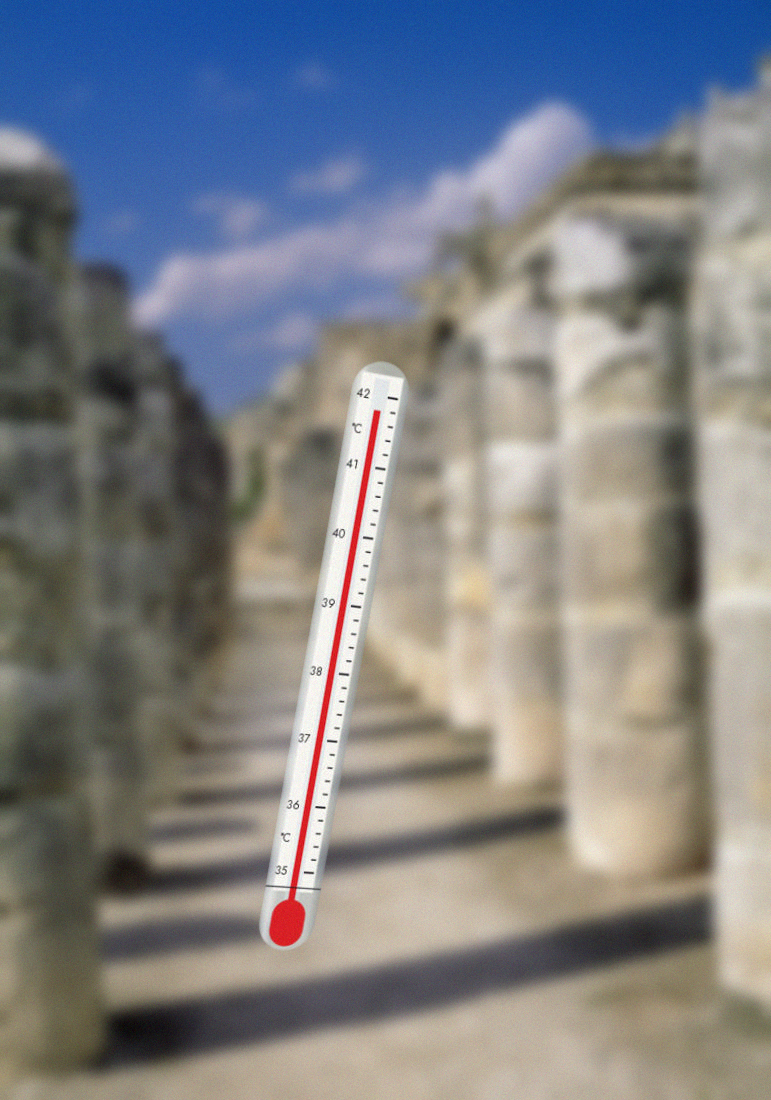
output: 41.8 °C
